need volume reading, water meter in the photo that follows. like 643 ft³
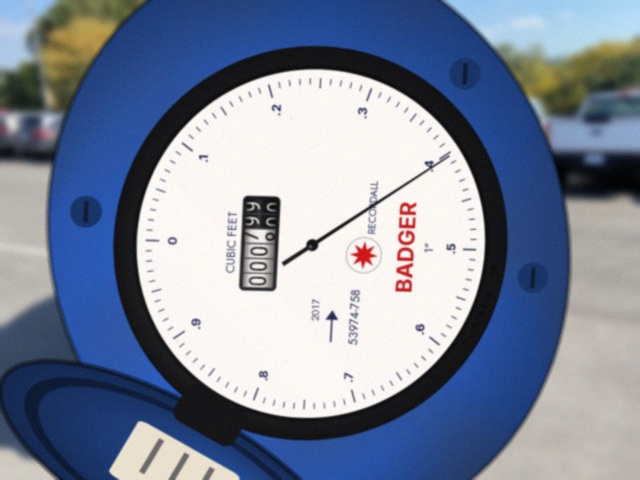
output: 799.40 ft³
